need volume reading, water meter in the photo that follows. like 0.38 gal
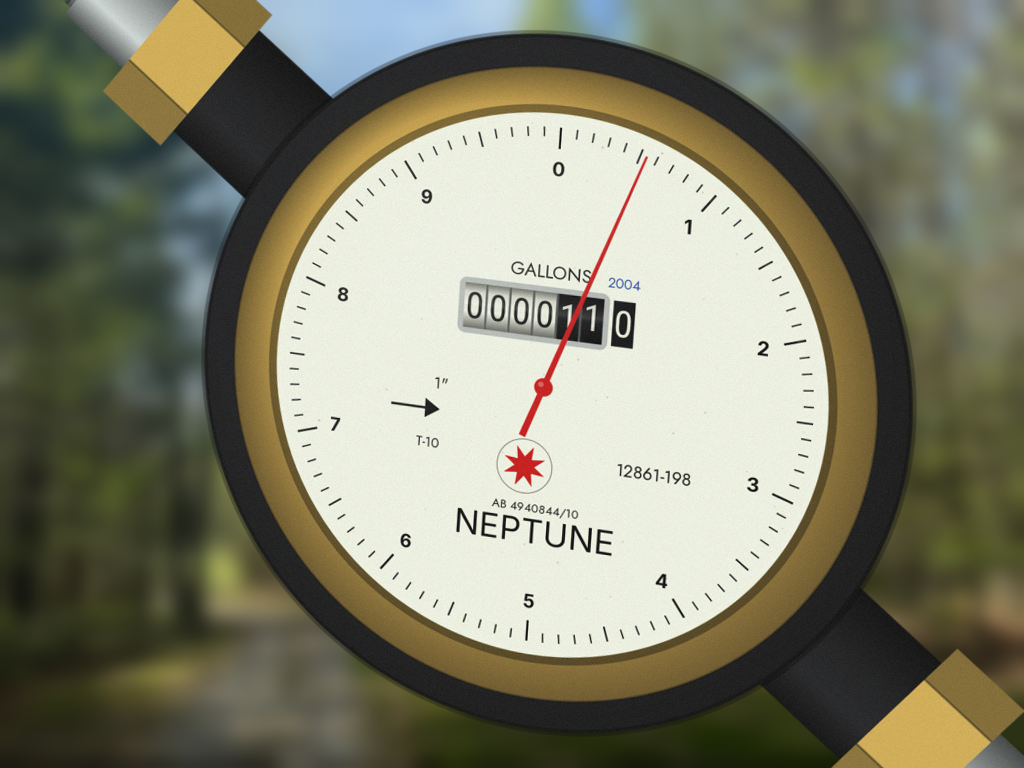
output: 110.5 gal
